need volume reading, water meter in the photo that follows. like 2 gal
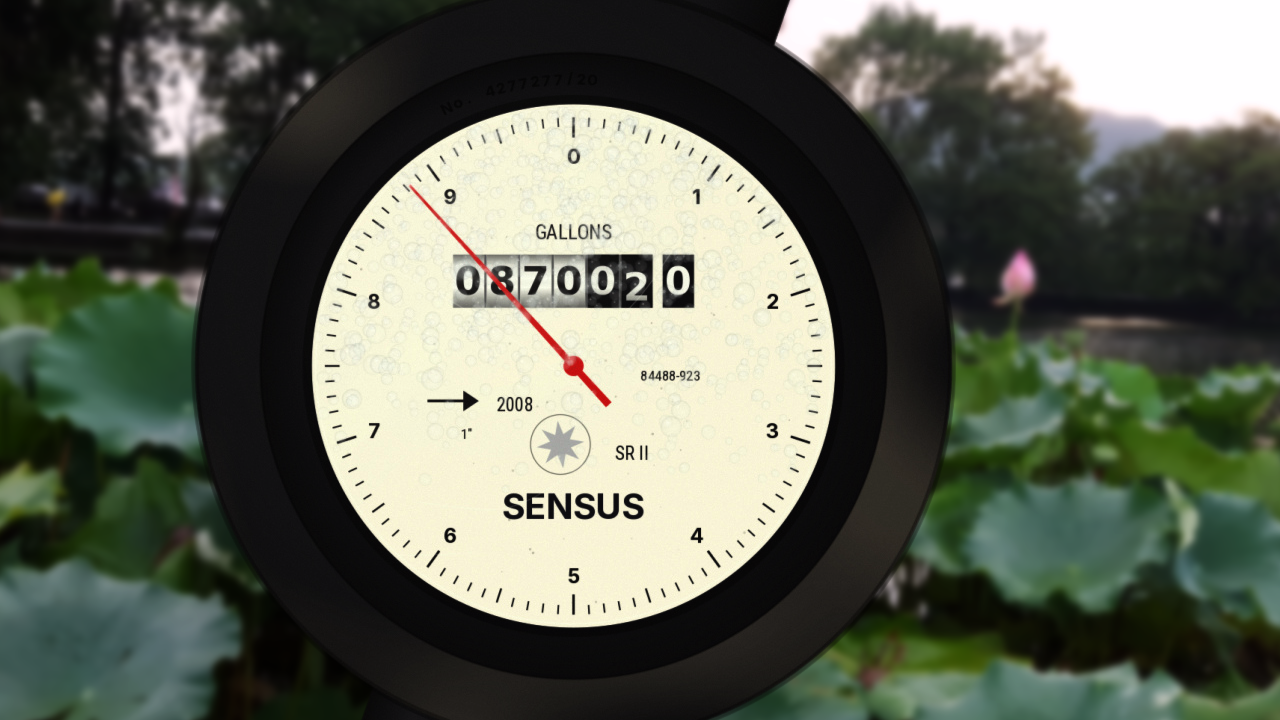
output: 870018.8 gal
